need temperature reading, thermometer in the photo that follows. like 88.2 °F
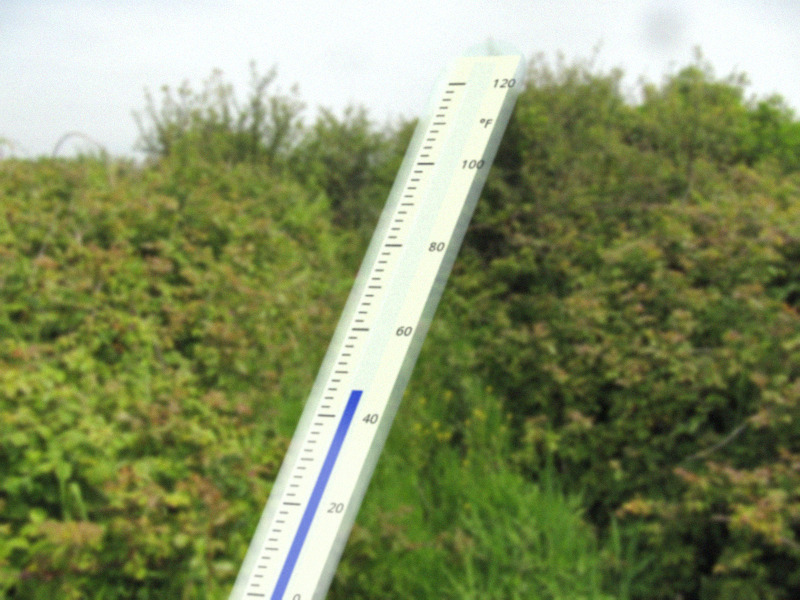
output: 46 °F
